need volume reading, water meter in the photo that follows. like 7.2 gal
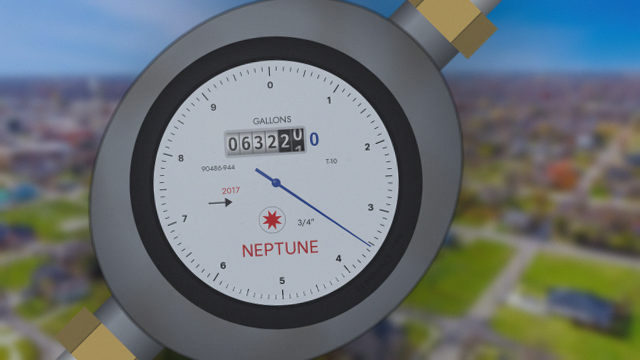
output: 632203.5 gal
